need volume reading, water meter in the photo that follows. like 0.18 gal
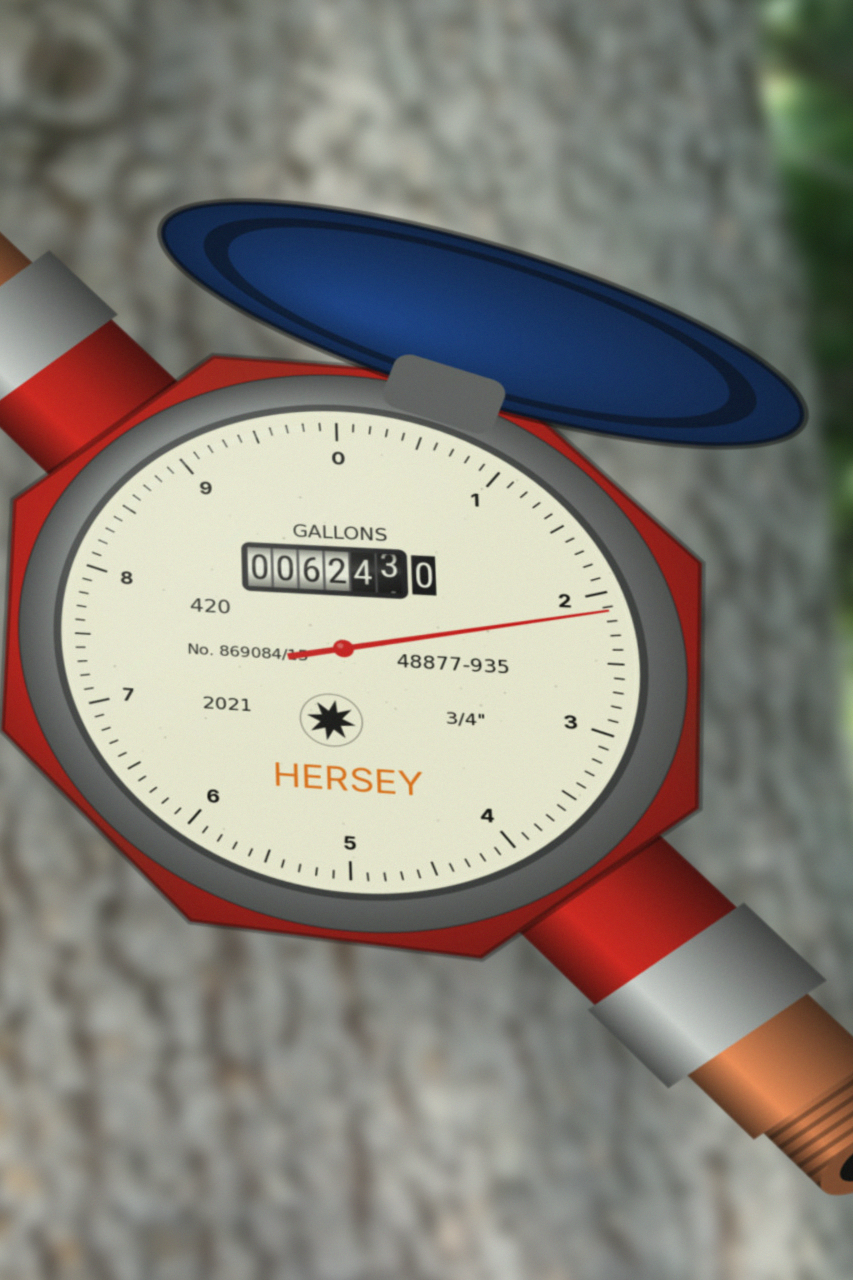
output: 62432.1 gal
